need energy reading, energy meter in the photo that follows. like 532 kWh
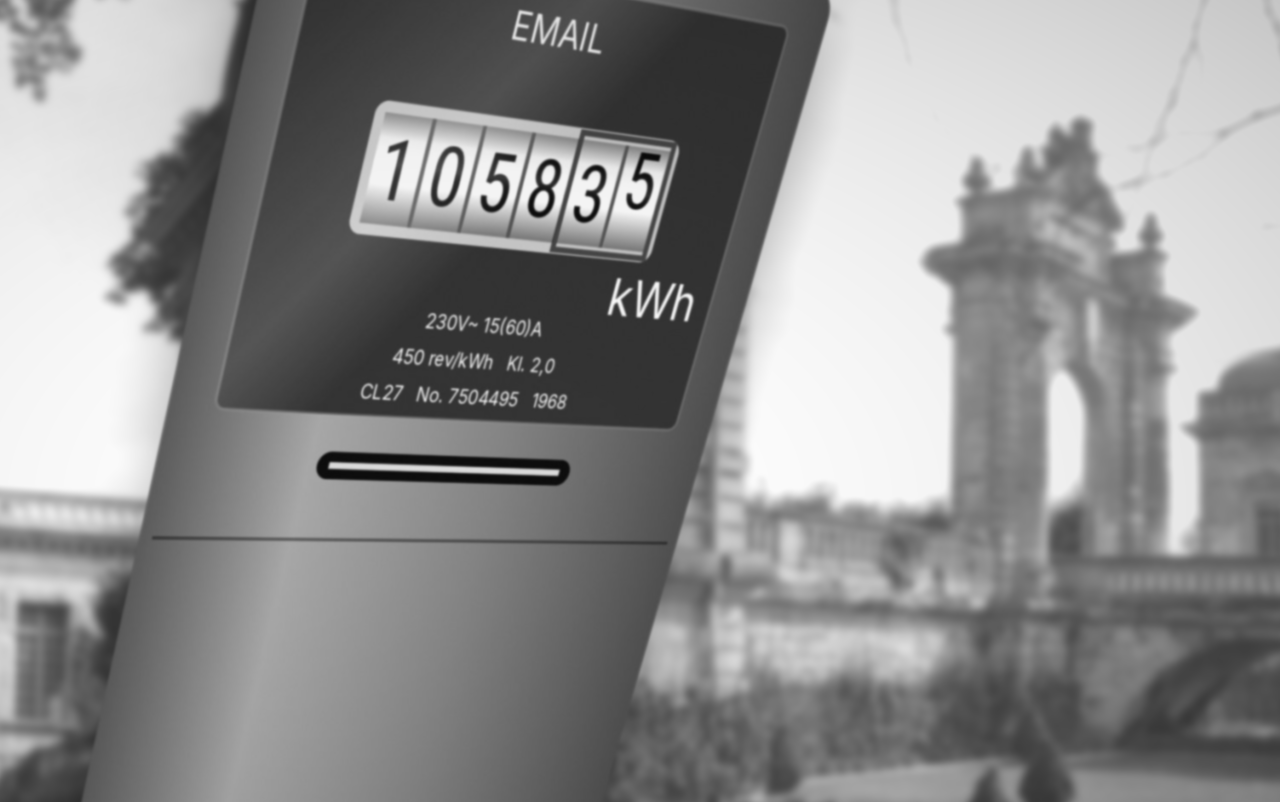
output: 1058.35 kWh
